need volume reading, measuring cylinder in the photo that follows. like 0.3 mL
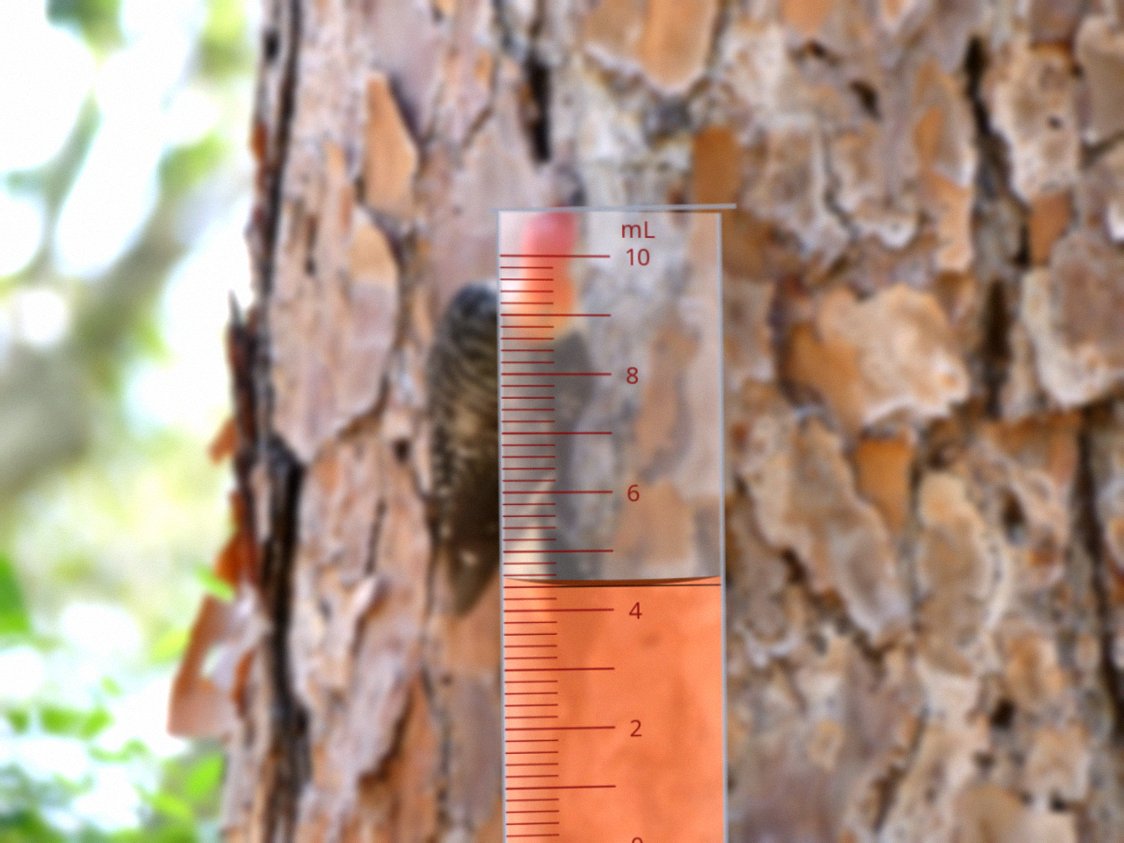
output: 4.4 mL
